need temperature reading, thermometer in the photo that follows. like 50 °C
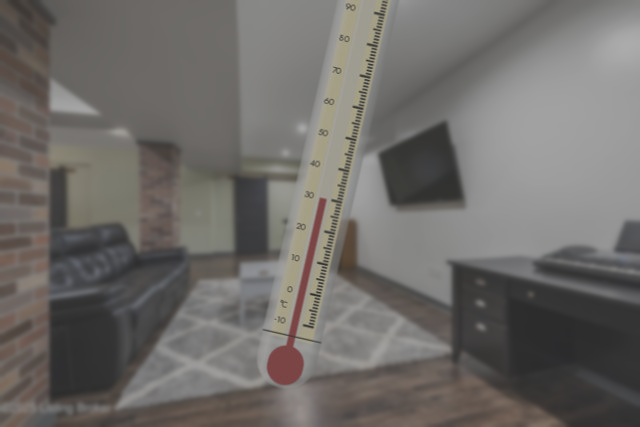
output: 30 °C
